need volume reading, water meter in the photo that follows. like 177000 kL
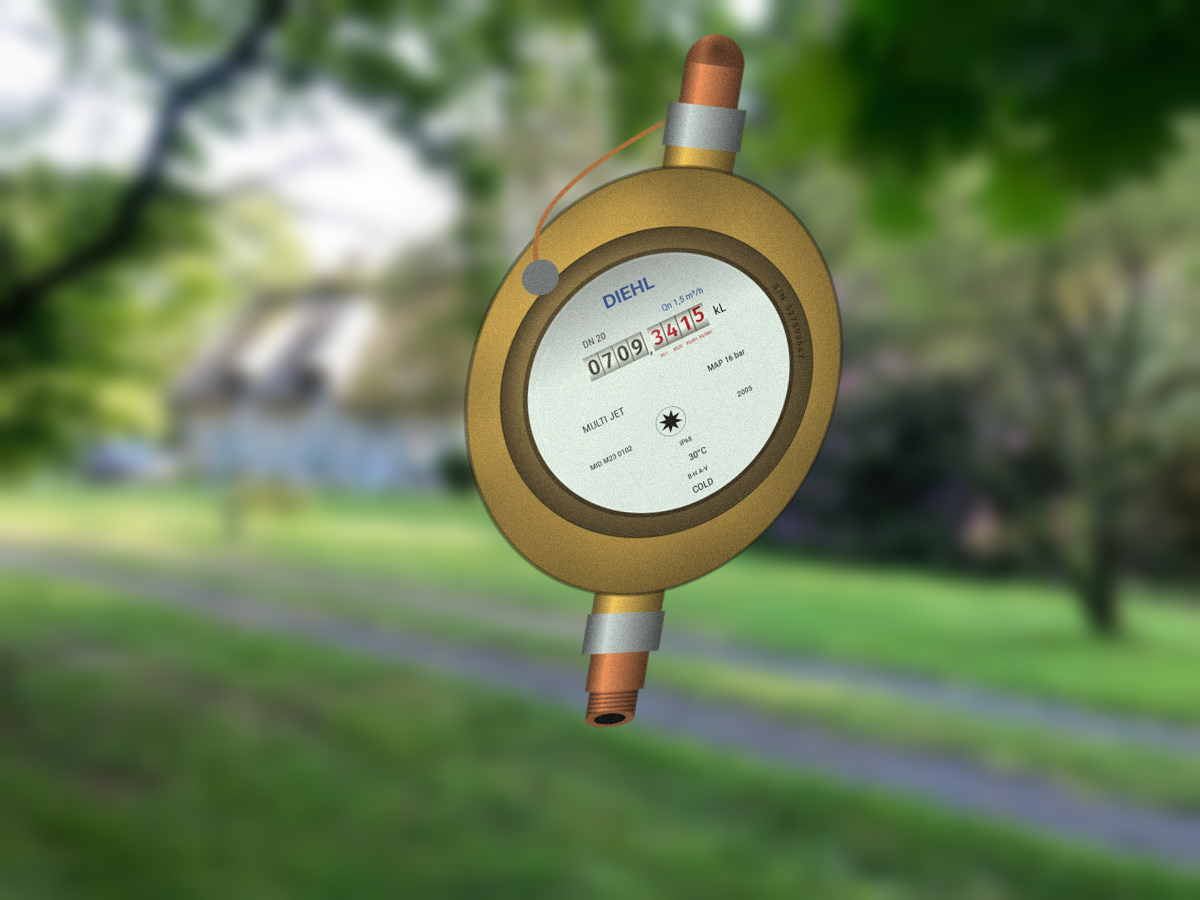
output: 709.3415 kL
